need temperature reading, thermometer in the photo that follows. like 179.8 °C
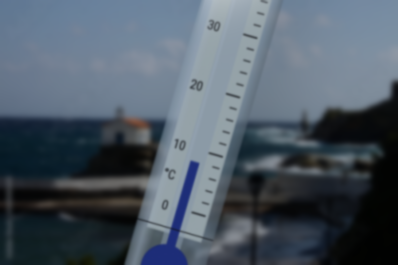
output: 8 °C
